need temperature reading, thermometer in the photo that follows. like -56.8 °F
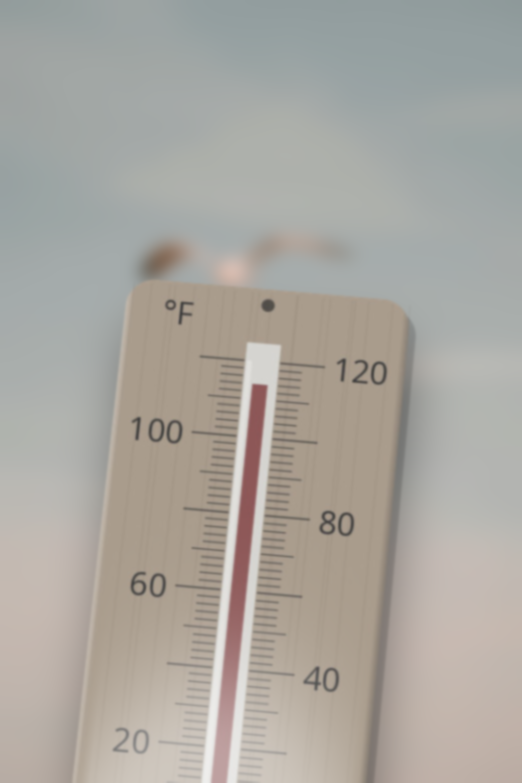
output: 114 °F
